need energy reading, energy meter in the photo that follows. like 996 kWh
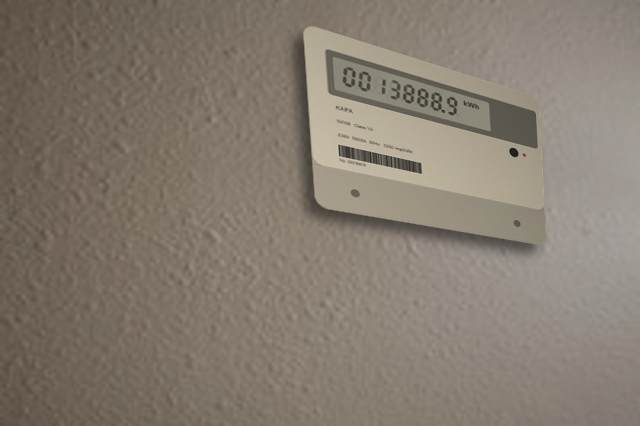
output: 13888.9 kWh
